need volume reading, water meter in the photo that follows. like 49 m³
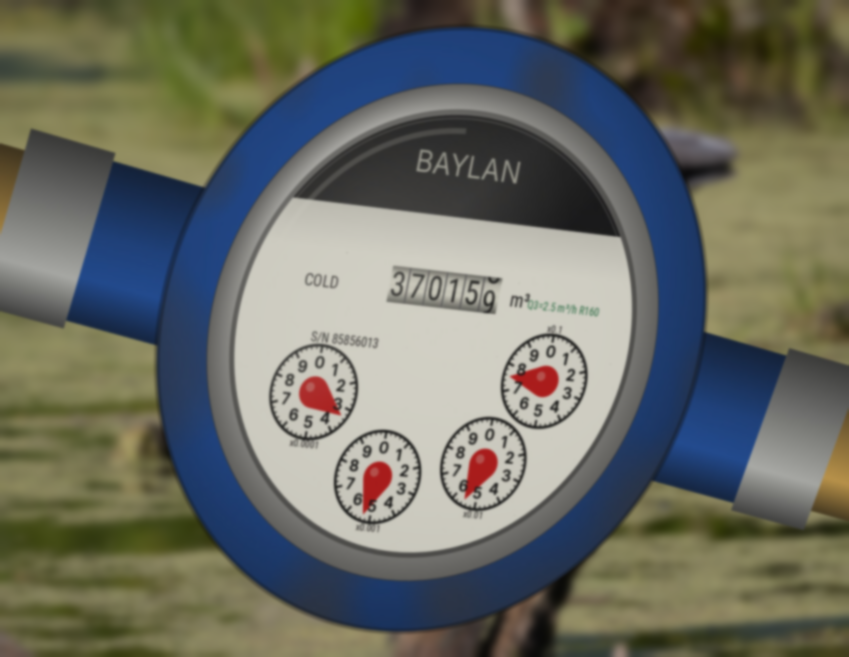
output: 370158.7553 m³
